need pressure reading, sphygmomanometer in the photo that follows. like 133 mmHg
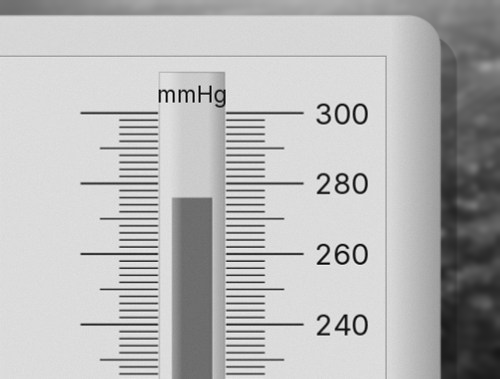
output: 276 mmHg
